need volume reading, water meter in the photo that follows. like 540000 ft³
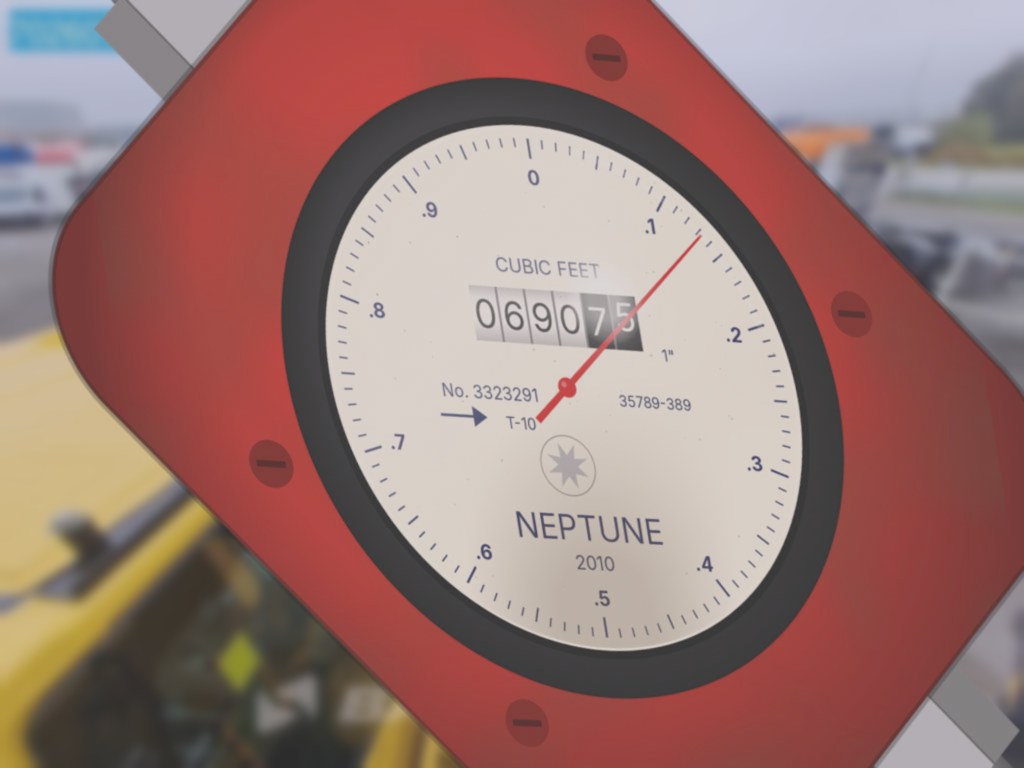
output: 69075.13 ft³
